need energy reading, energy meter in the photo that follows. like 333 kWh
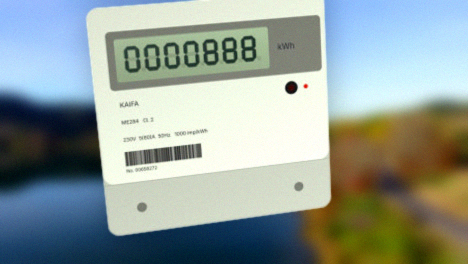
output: 888 kWh
